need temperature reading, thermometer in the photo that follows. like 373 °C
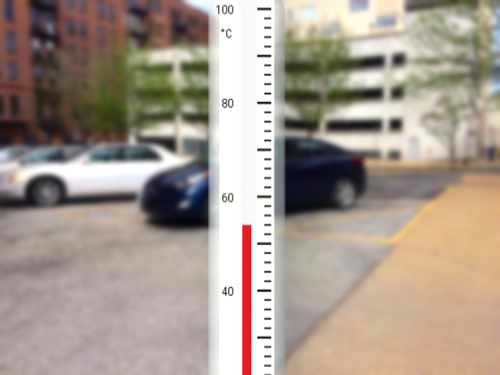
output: 54 °C
